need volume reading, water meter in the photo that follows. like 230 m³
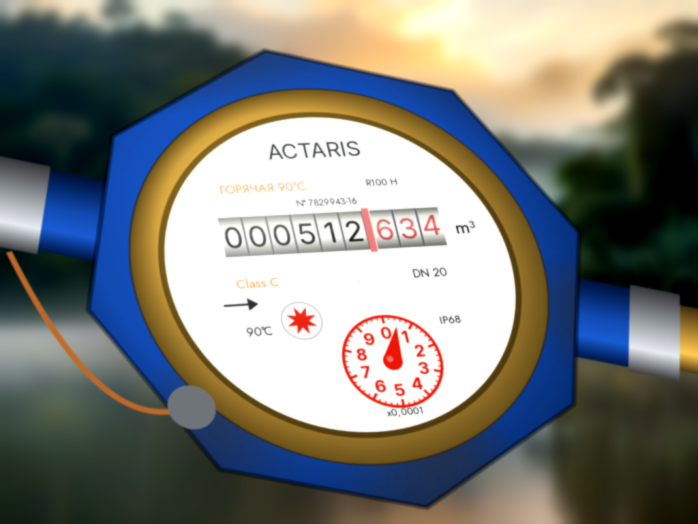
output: 512.6340 m³
